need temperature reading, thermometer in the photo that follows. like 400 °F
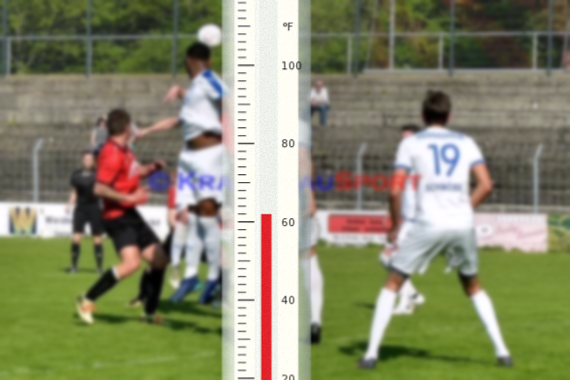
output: 62 °F
